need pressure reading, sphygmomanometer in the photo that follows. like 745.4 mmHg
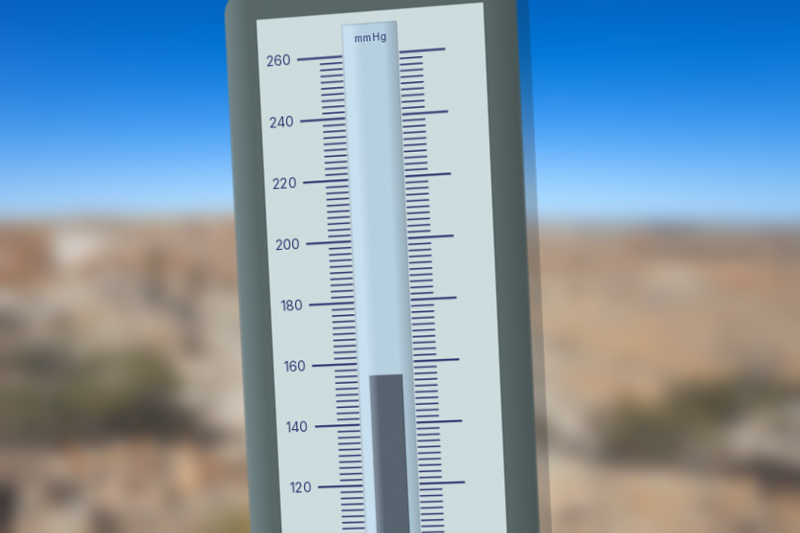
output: 156 mmHg
